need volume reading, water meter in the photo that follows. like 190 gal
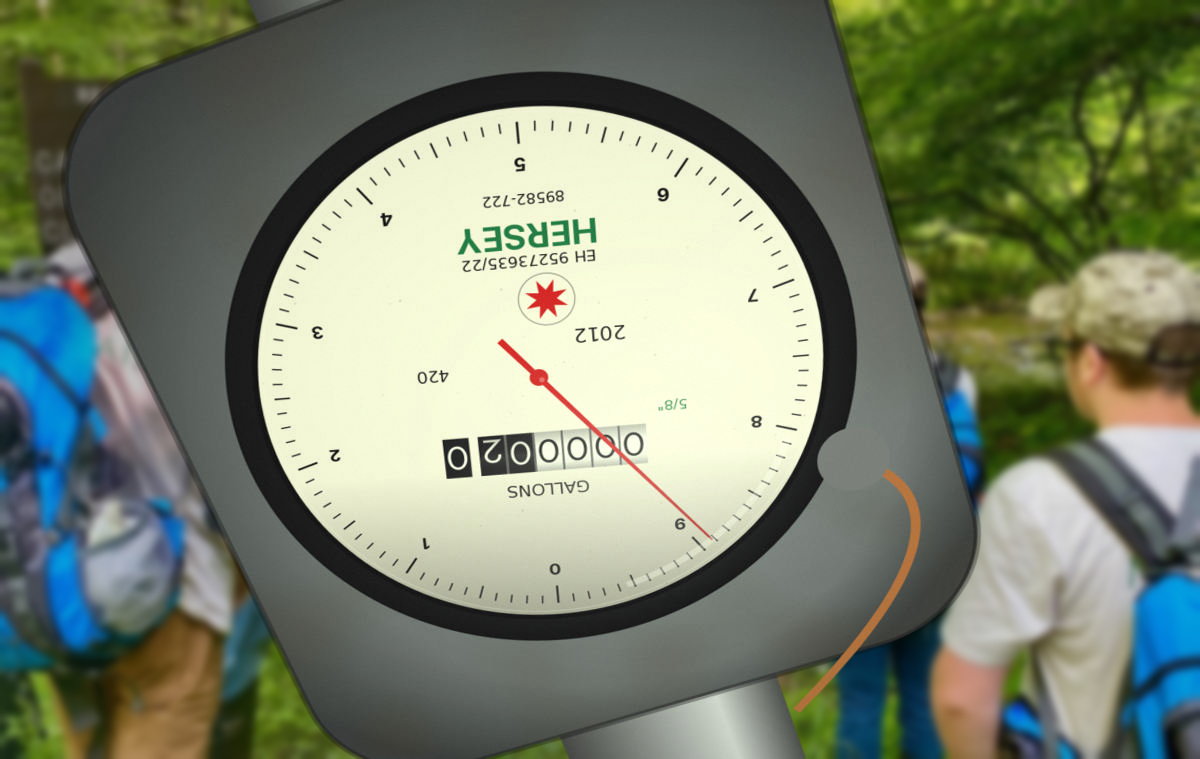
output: 18.9 gal
